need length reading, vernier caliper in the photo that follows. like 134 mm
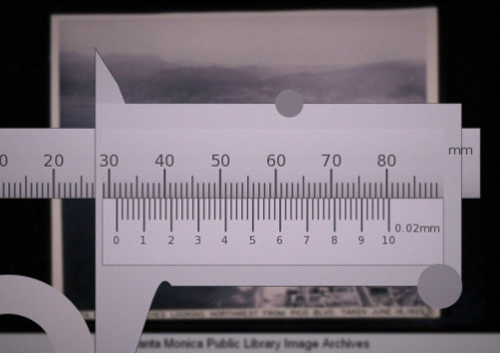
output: 31.4 mm
